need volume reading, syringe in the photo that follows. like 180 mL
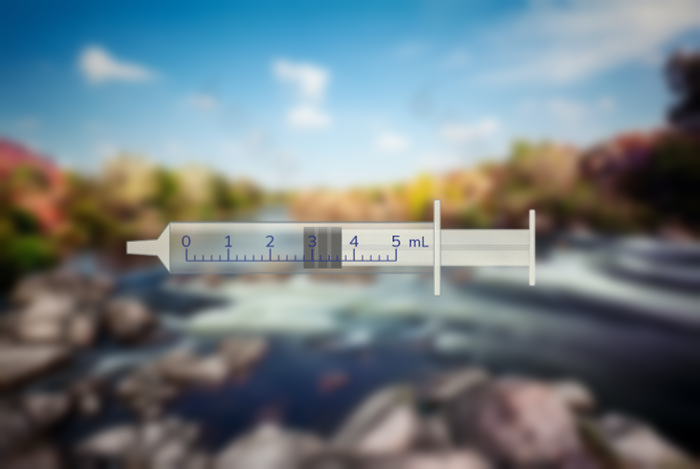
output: 2.8 mL
